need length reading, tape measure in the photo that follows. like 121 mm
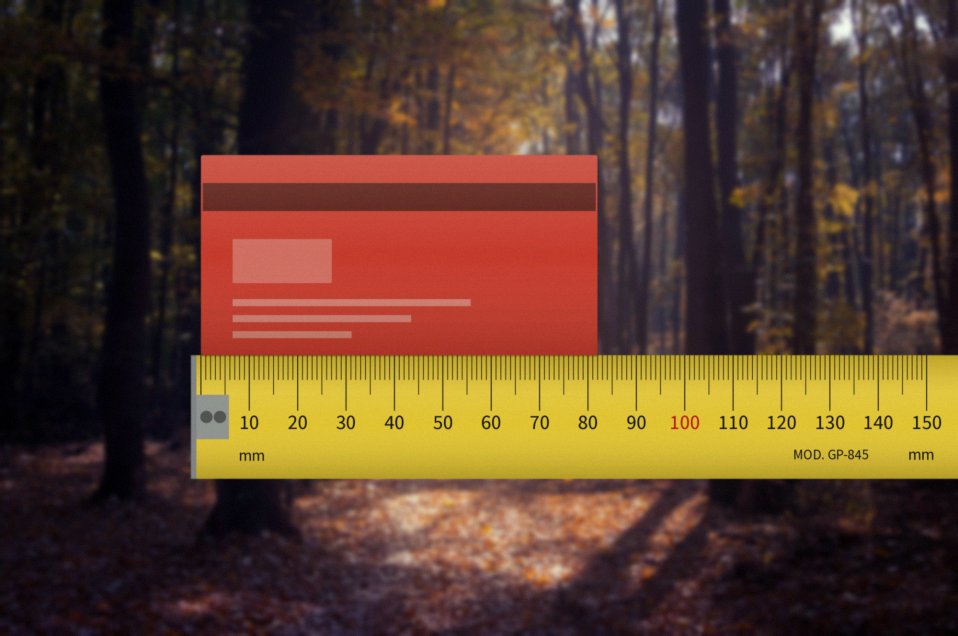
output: 82 mm
